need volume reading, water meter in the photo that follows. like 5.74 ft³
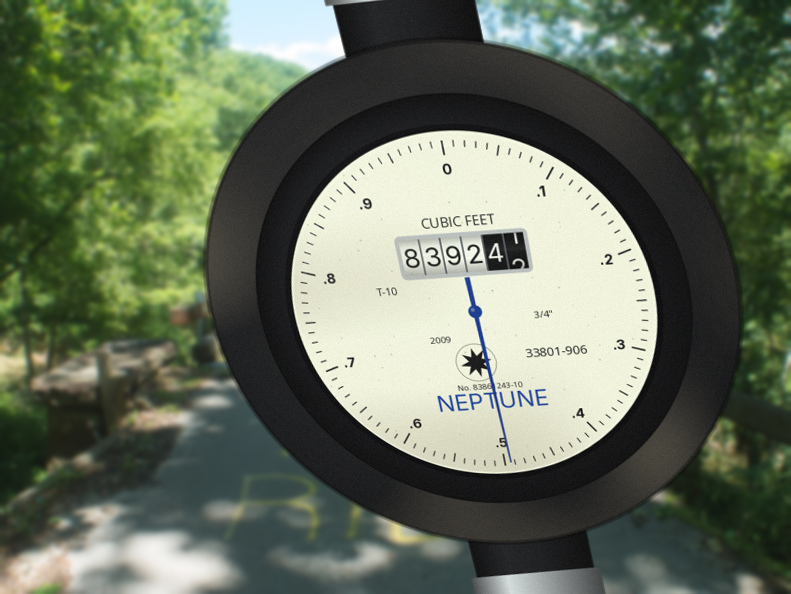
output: 839241.49 ft³
